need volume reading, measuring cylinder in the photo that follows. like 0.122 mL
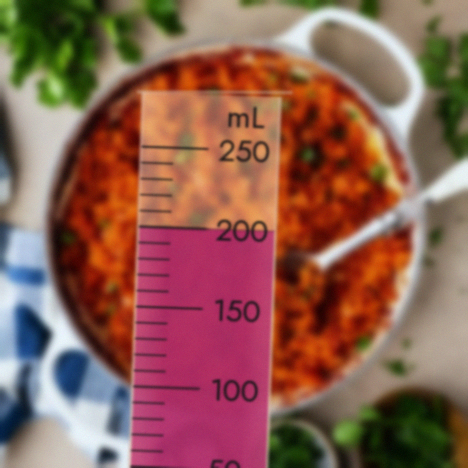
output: 200 mL
